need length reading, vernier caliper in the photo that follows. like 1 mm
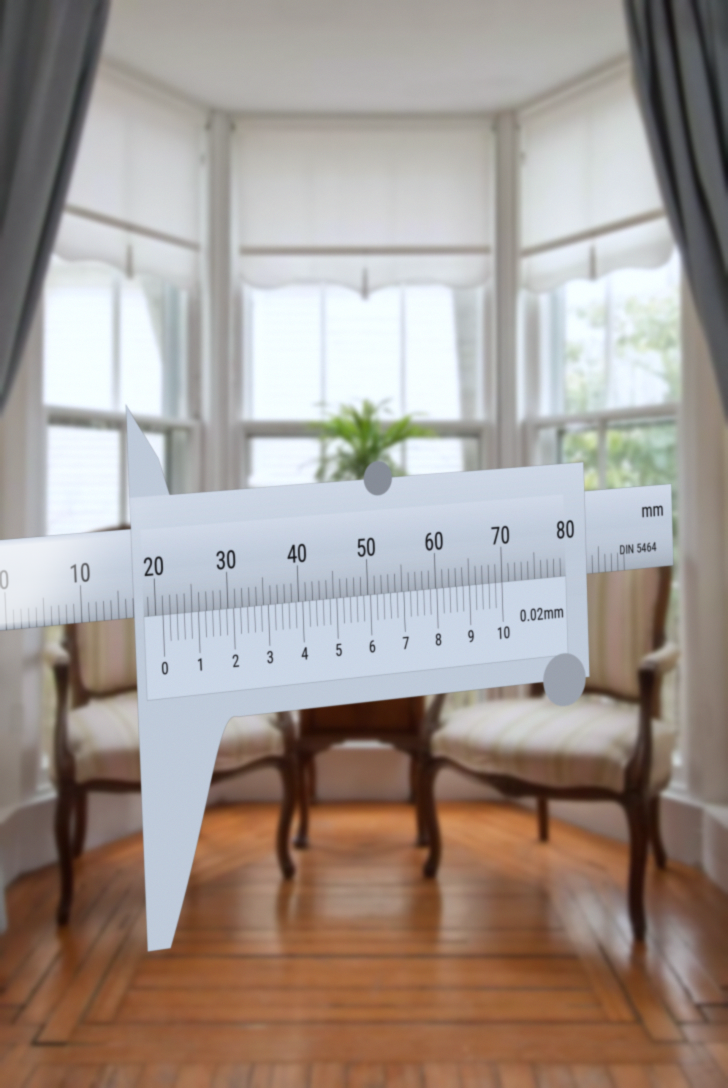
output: 21.0 mm
